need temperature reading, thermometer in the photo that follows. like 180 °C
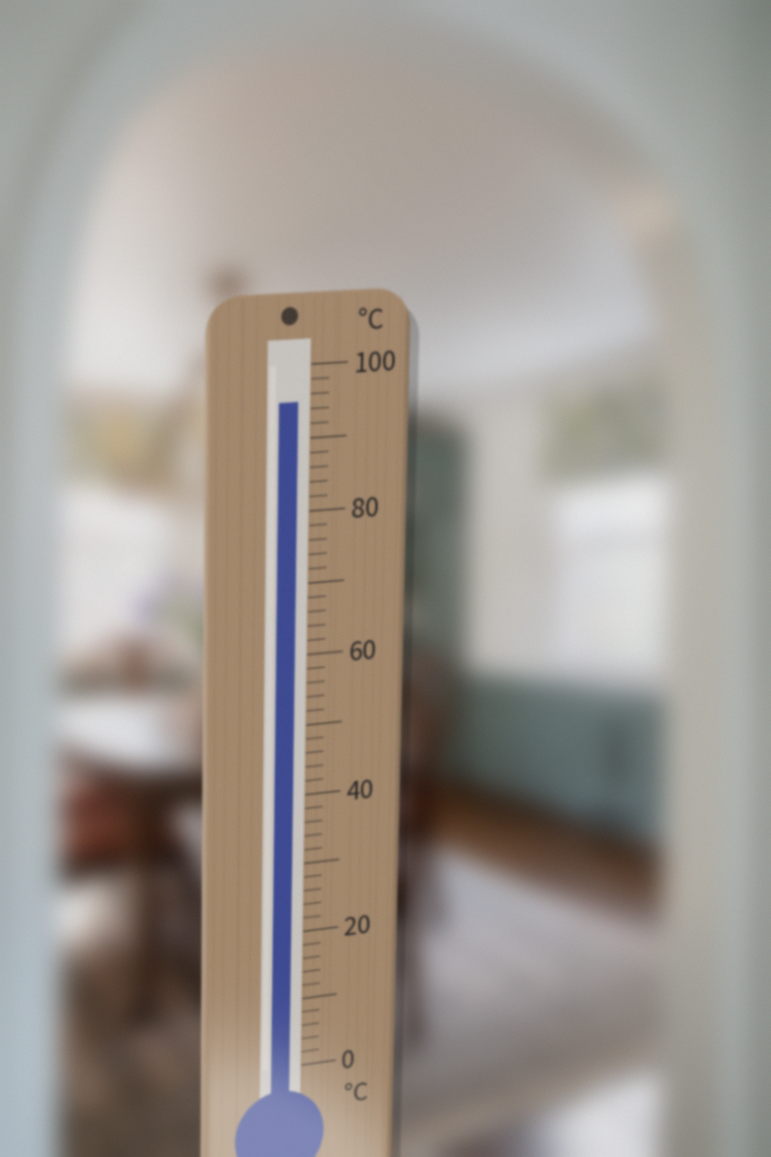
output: 95 °C
